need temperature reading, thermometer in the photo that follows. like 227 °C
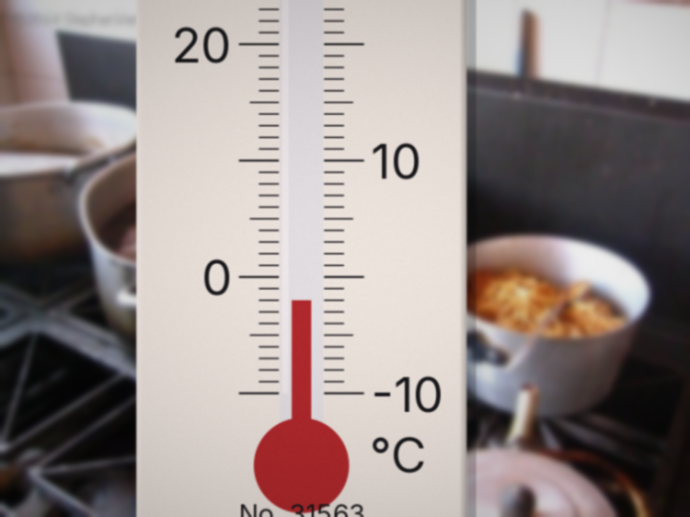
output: -2 °C
